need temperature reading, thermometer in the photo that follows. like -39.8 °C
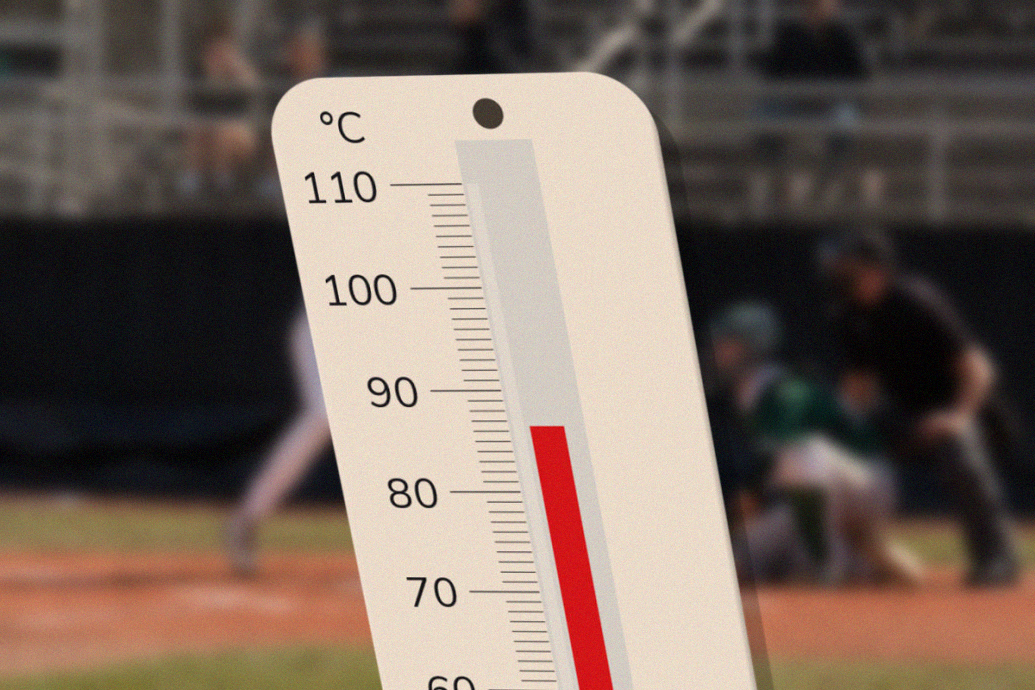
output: 86.5 °C
